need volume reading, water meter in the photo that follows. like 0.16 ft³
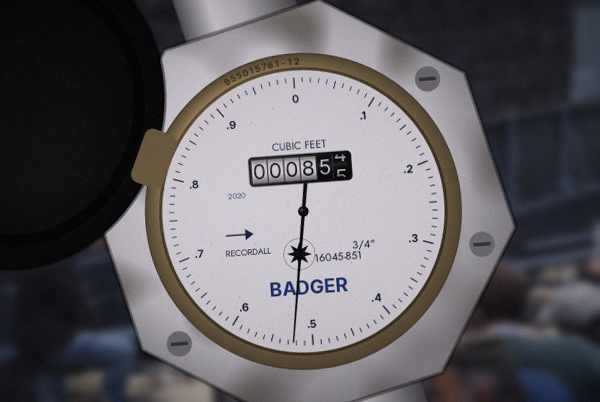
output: 854.52 ft³
